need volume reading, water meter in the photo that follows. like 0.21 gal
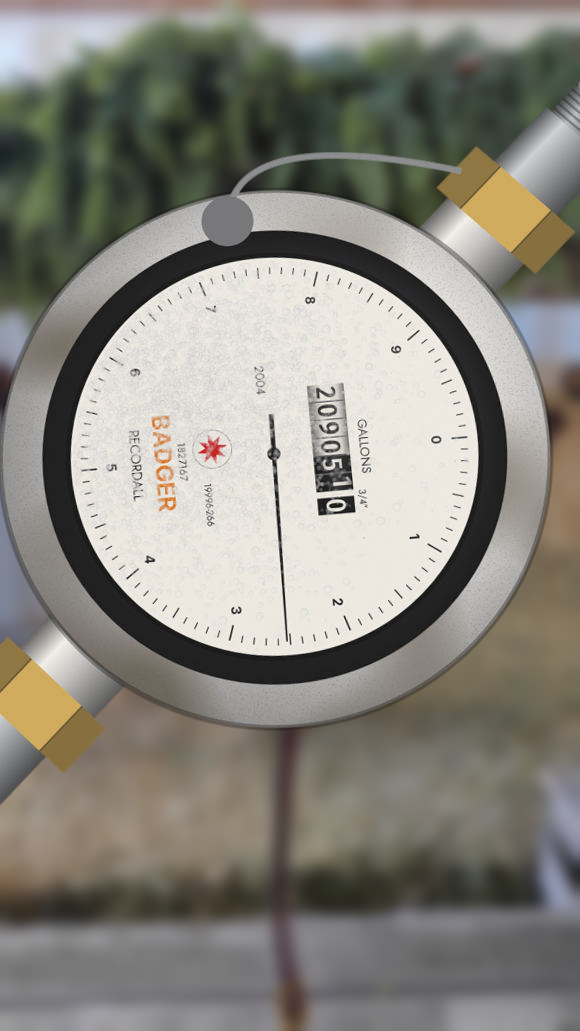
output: 2090512.5 gal
